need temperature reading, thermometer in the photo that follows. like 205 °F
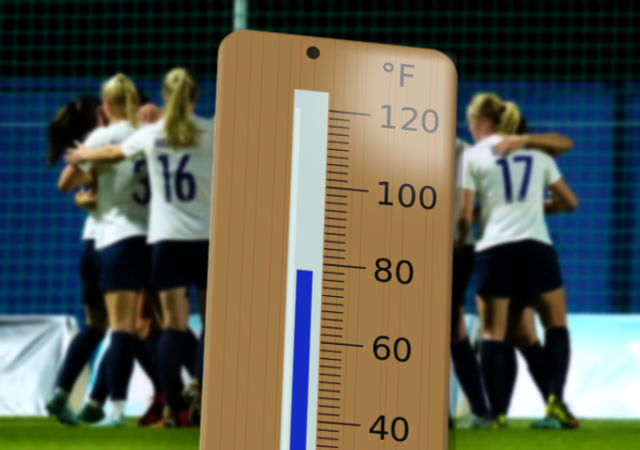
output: 78 °F
